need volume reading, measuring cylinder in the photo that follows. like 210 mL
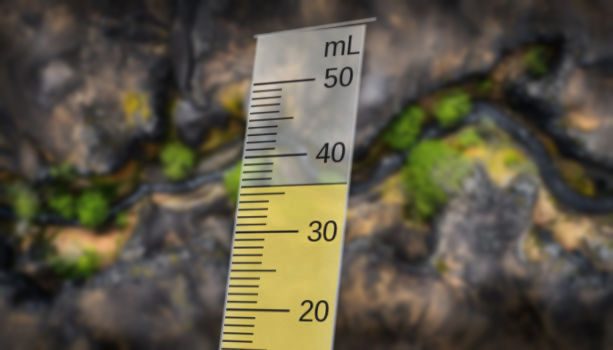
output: 36 mL
